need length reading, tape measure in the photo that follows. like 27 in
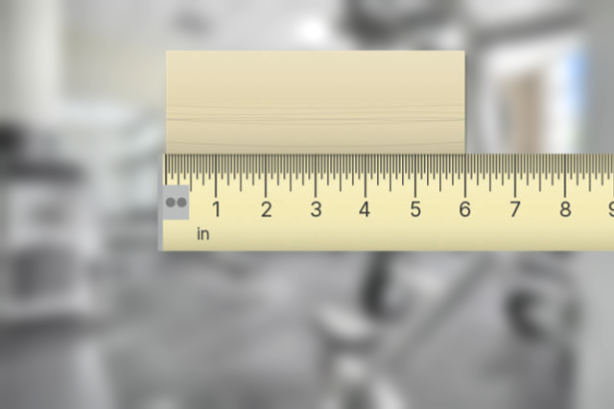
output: 6 in
